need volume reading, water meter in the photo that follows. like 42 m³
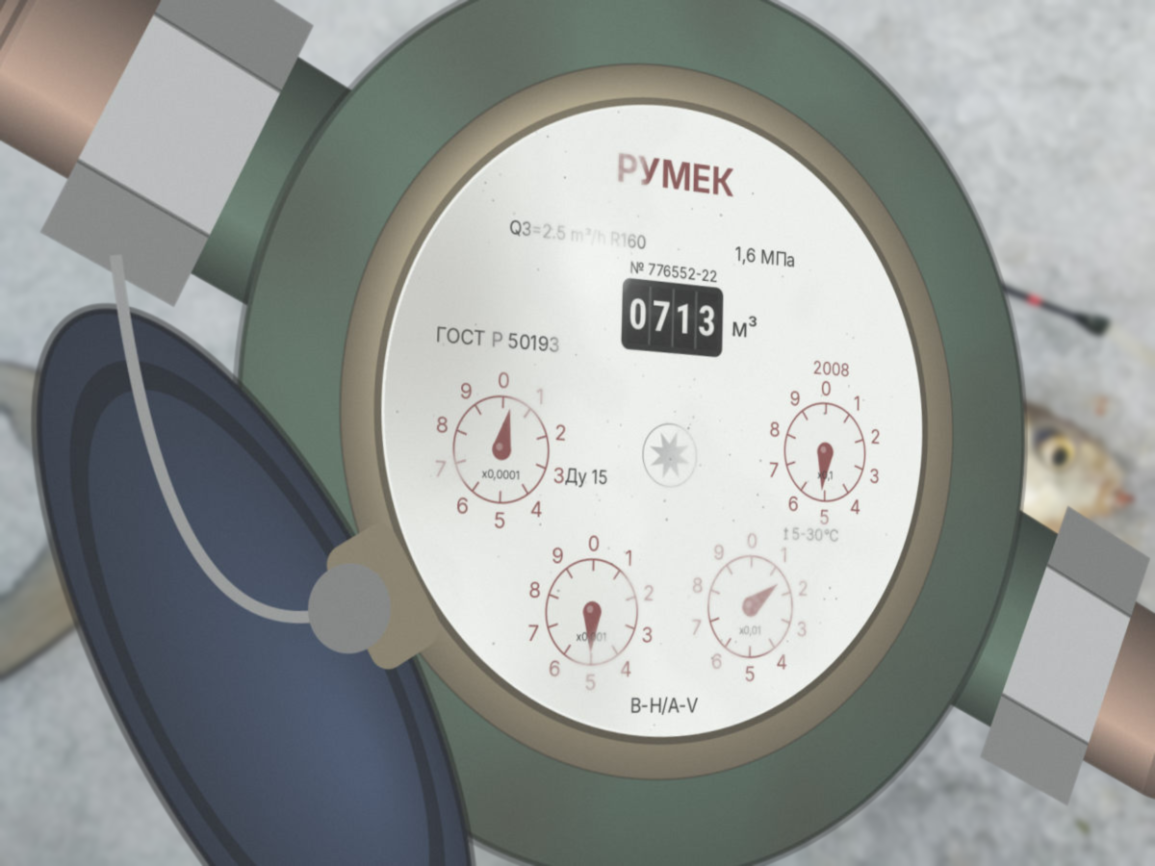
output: 713.5150 m³
